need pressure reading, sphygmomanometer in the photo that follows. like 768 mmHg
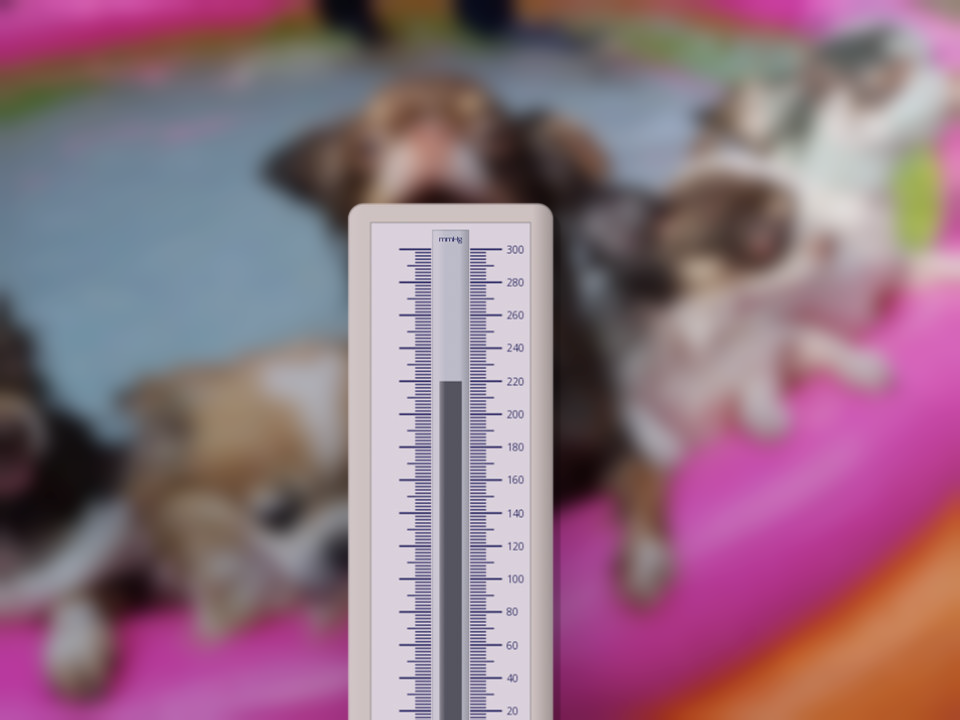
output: 220 mmHg
